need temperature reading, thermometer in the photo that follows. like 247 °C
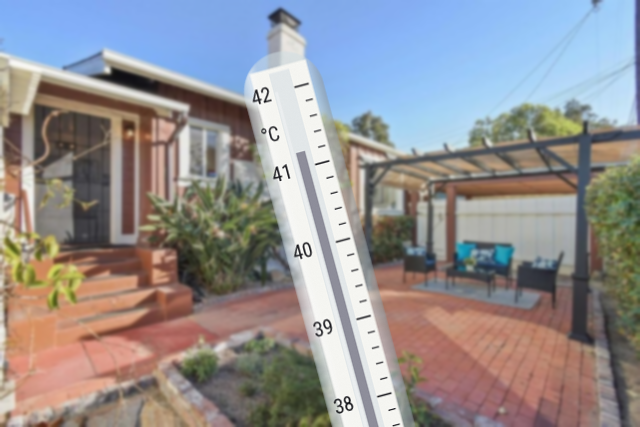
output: 41.2 °C
